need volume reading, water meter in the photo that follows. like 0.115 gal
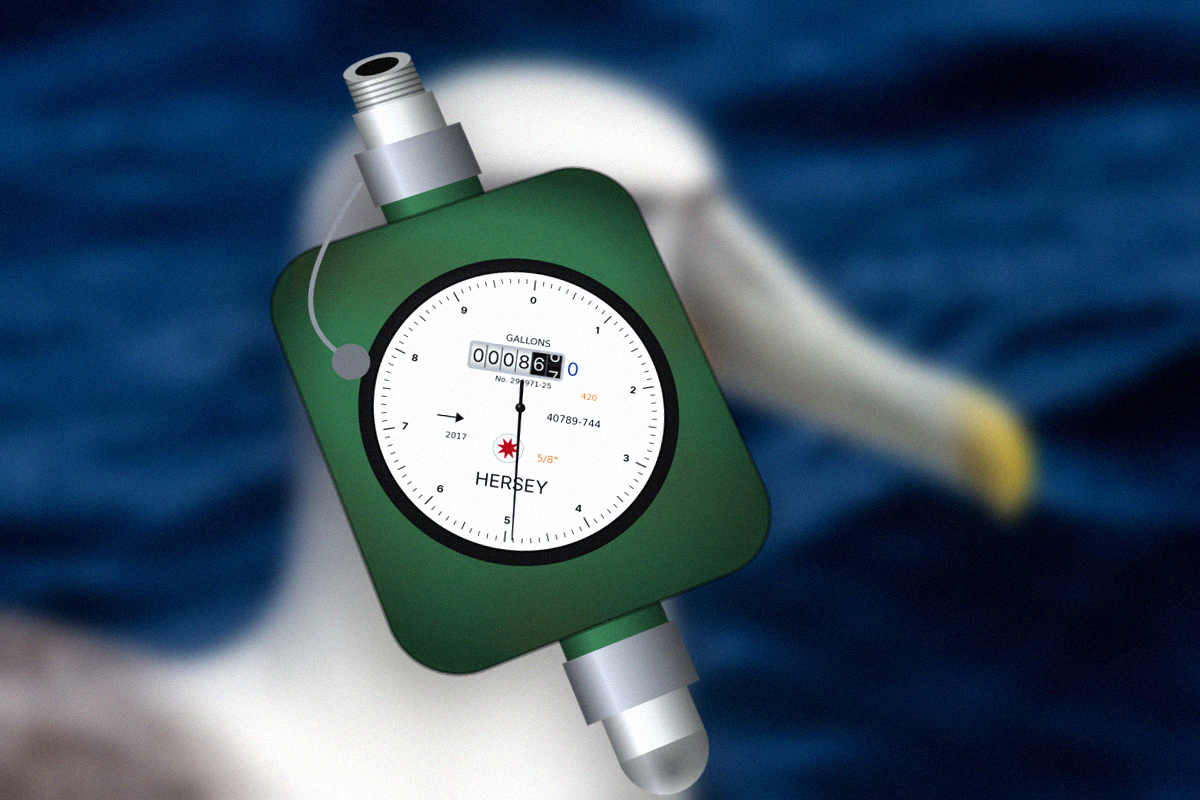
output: 8664.9 gal
